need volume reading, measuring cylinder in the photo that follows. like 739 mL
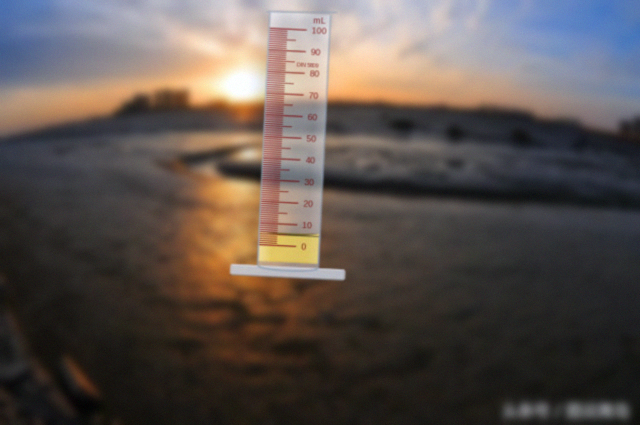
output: 5 mL
